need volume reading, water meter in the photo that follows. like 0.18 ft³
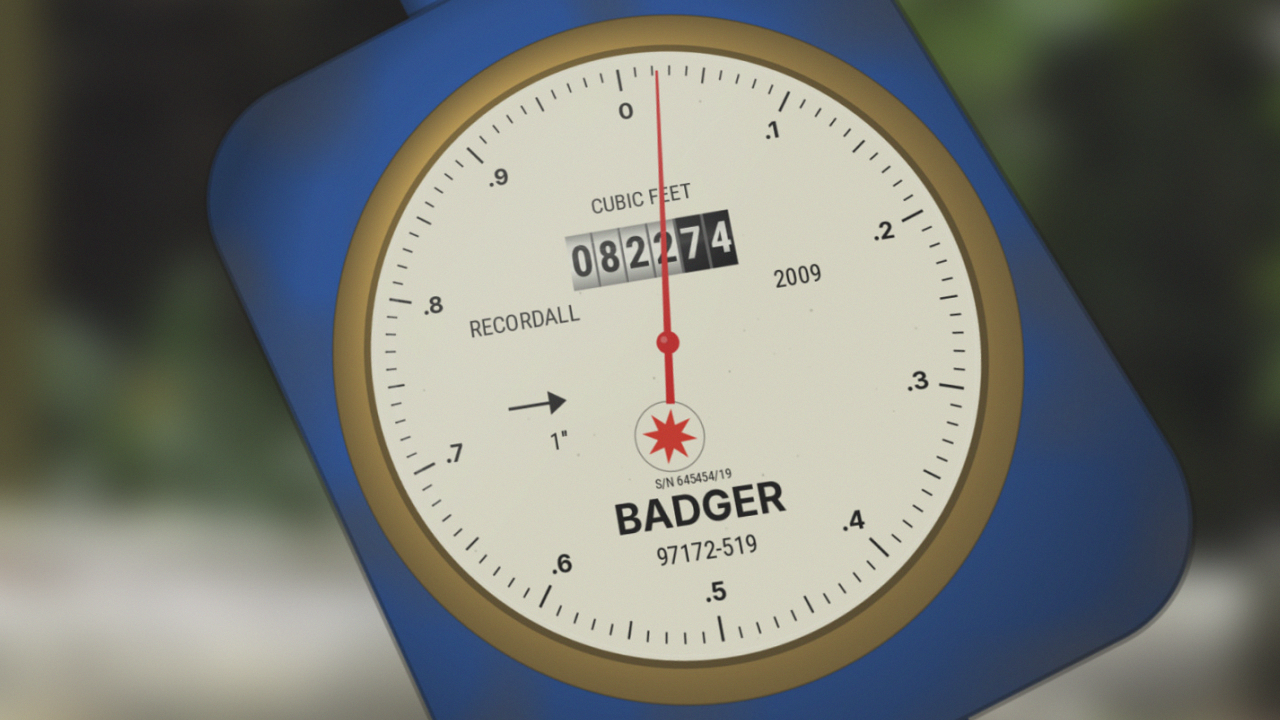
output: 82274.02 ft³
